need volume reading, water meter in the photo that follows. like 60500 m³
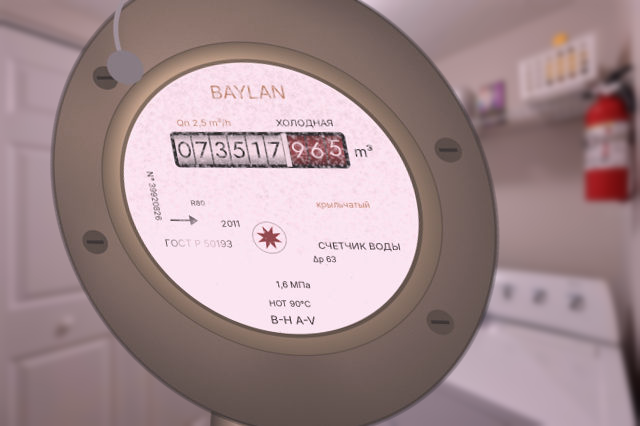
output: 73517.965 m³
